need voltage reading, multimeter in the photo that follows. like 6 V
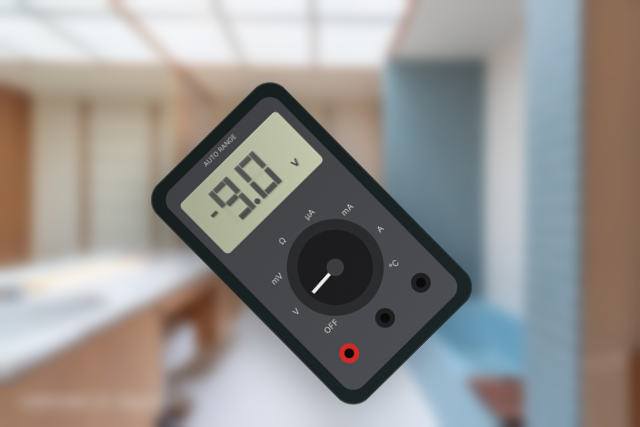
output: -9.0 V
